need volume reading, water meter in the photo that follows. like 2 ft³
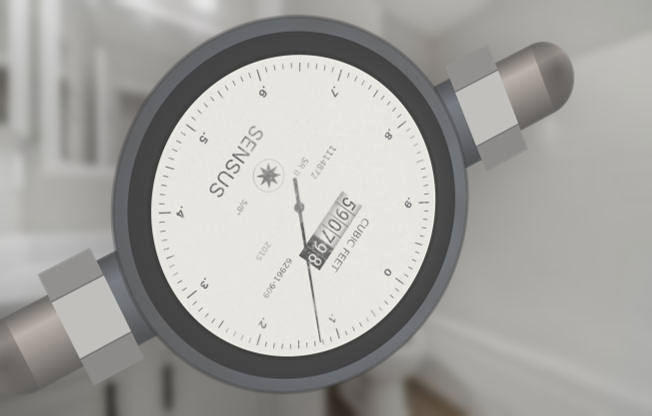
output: 590798.12 ft³
